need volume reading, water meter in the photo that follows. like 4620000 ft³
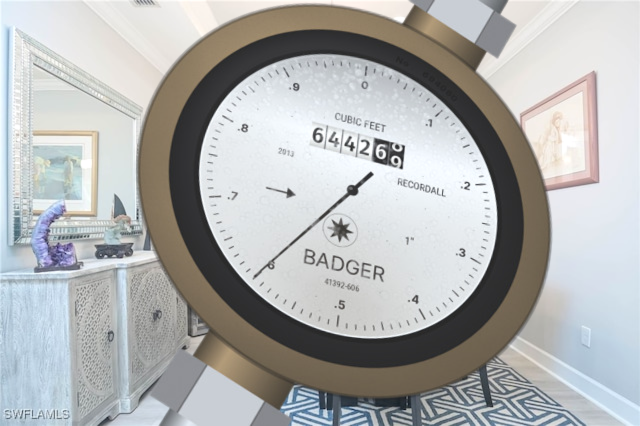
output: 644268.60 ft³
